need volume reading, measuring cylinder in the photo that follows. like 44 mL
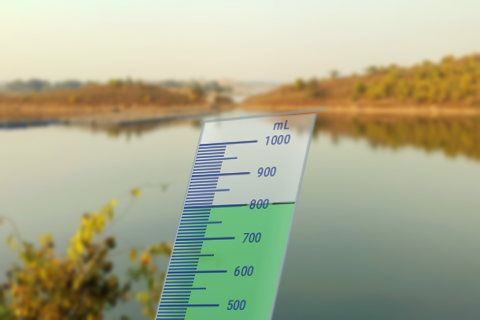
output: 800 mL
